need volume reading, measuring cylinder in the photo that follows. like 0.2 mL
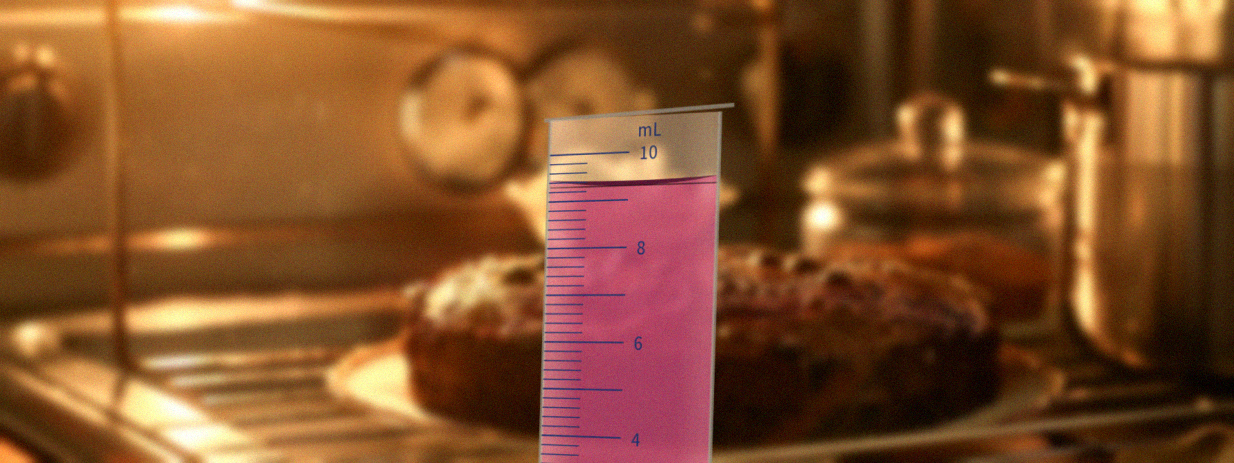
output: 9.3 mL
